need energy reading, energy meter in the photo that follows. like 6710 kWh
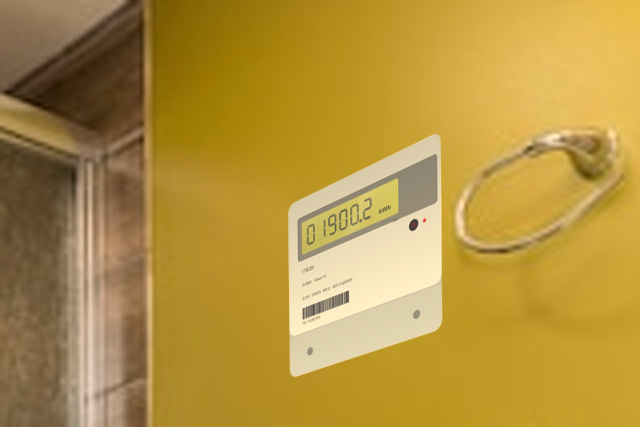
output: 1900.2 kWh
